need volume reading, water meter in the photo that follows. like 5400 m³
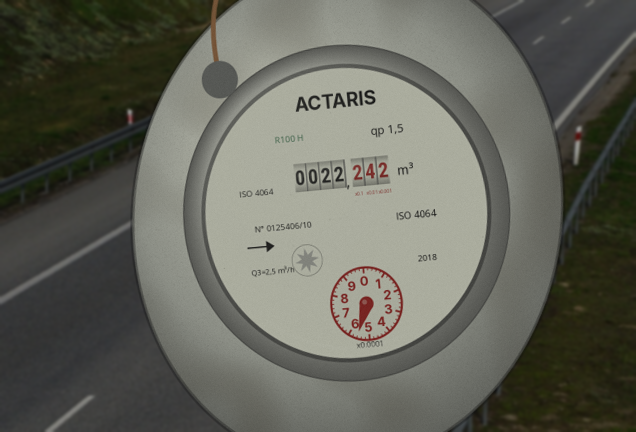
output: 22.2425 m³
